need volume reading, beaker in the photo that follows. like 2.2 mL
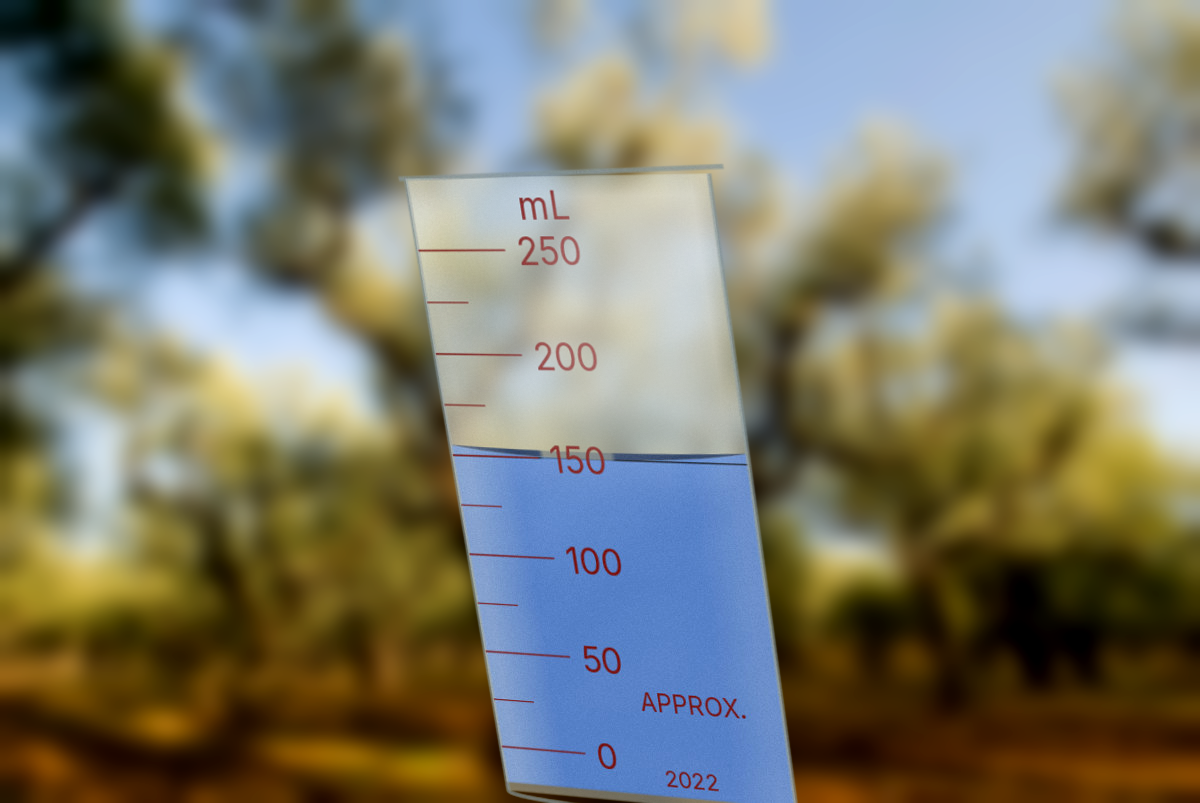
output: 150 mL
